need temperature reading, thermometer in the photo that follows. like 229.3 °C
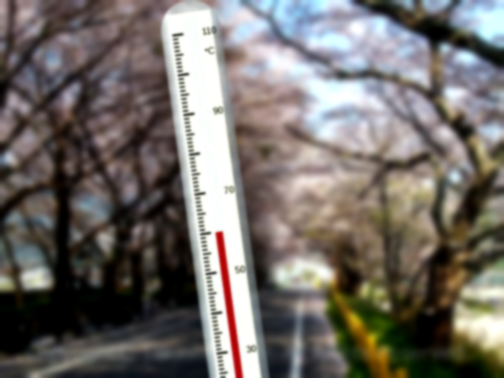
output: 60 °C
